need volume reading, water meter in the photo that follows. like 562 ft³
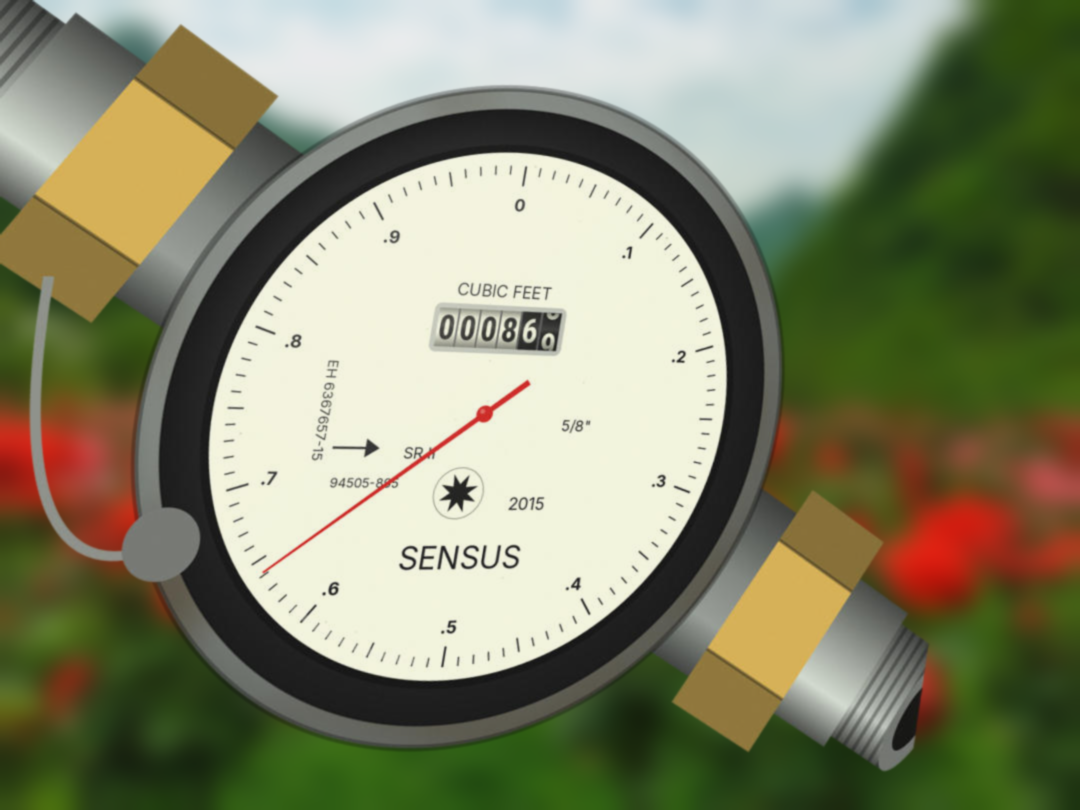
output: 868.64 ft³
